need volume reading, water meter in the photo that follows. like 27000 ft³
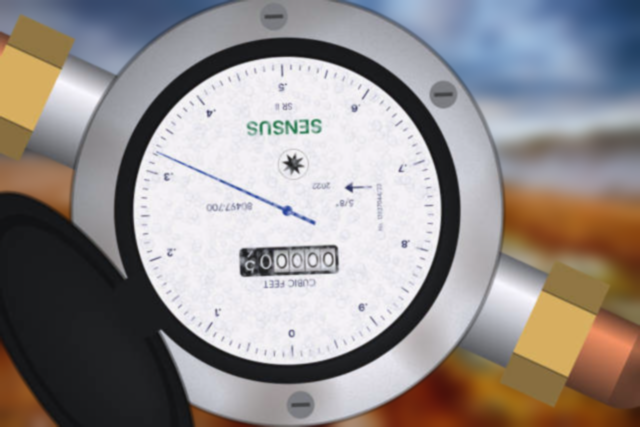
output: 5.32 ft³
